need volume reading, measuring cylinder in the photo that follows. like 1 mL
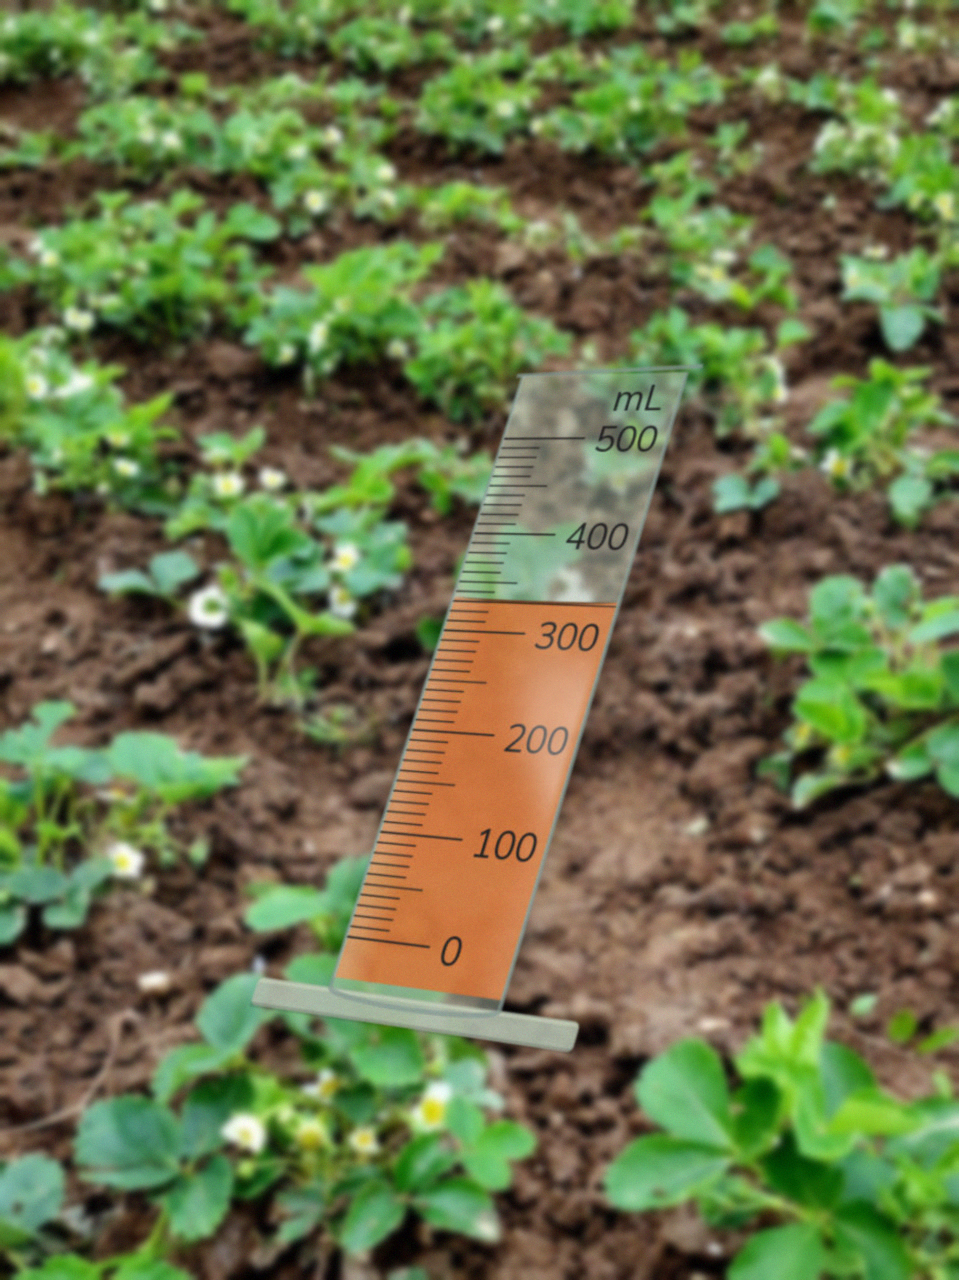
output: 330 mL
